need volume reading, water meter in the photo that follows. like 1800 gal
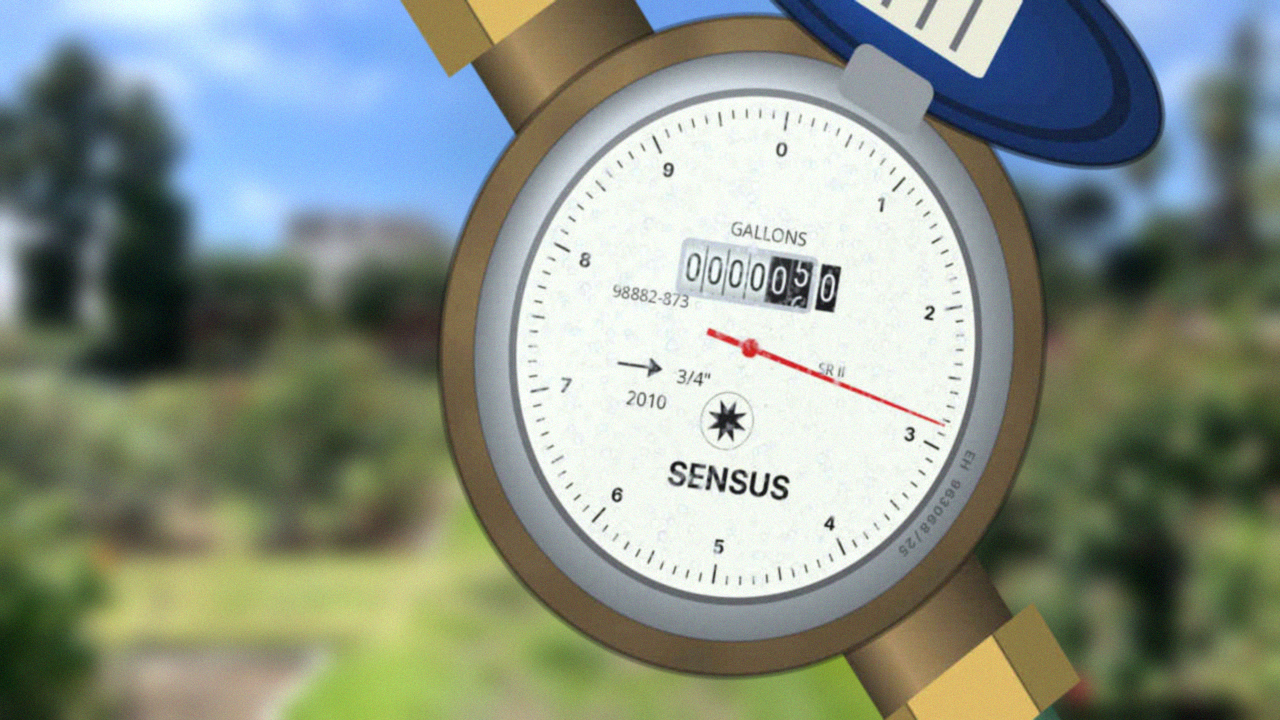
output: 52.8 gal
